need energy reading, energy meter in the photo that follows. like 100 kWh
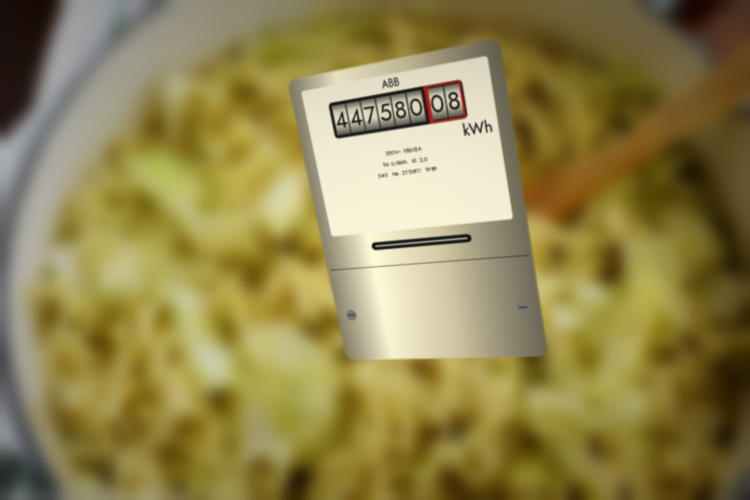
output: 447580.08 kWh
